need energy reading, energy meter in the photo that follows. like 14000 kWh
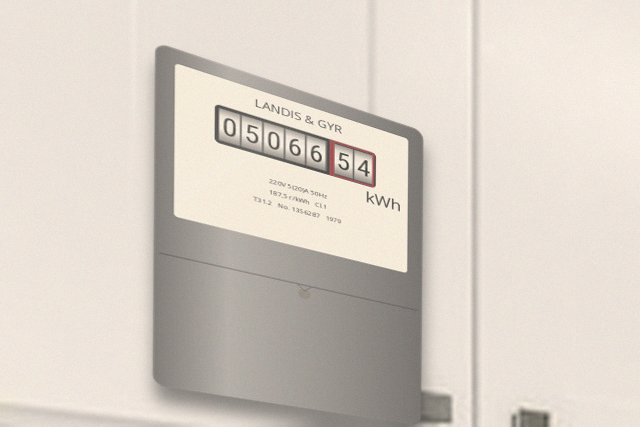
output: 5066.54 kWh
